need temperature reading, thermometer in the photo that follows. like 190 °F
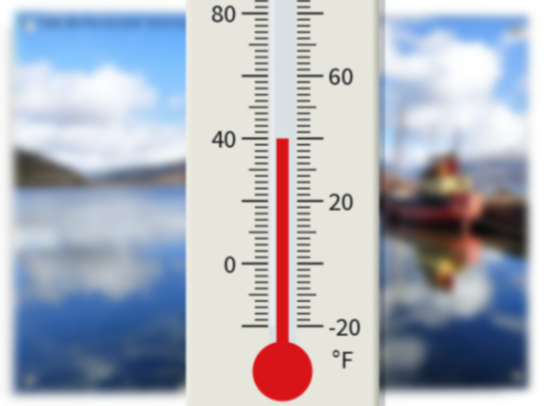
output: 40 °F
